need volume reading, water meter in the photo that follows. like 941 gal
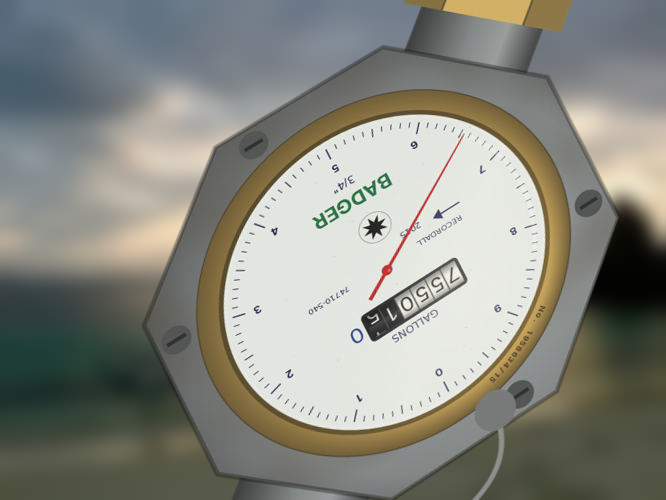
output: 7550146.5 gal
